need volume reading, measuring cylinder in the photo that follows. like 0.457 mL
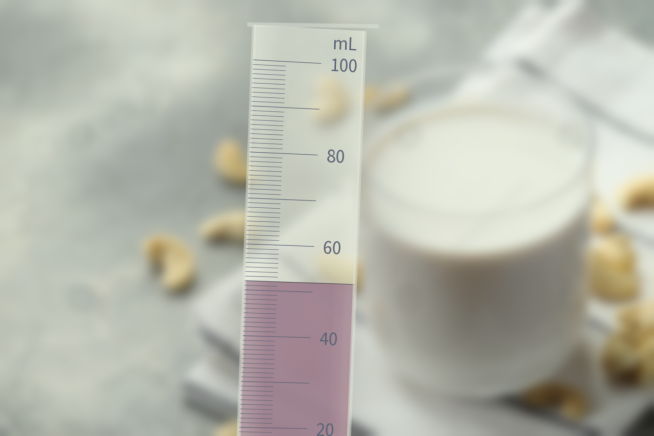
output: 52 mL
